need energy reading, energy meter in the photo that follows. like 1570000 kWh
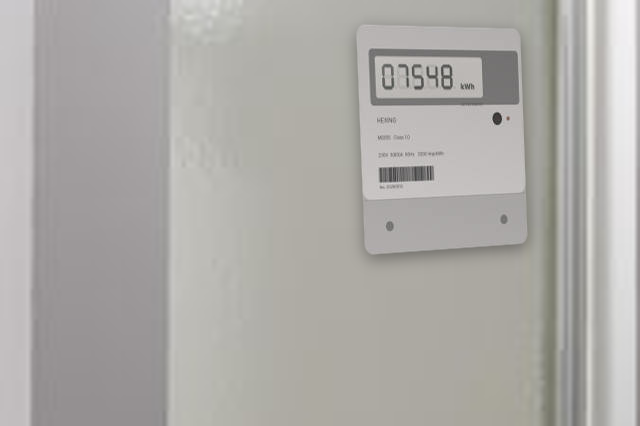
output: 7548 kWh
